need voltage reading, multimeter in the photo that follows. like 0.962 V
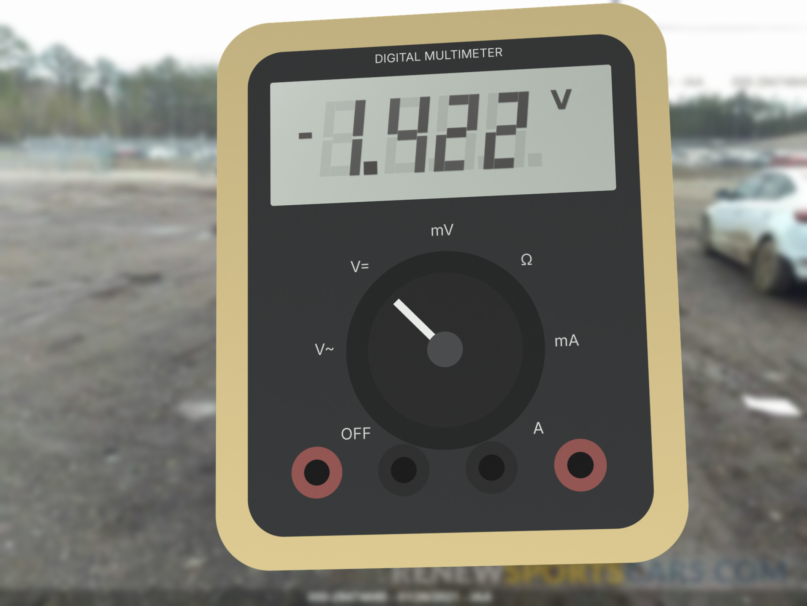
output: -1.422 V
